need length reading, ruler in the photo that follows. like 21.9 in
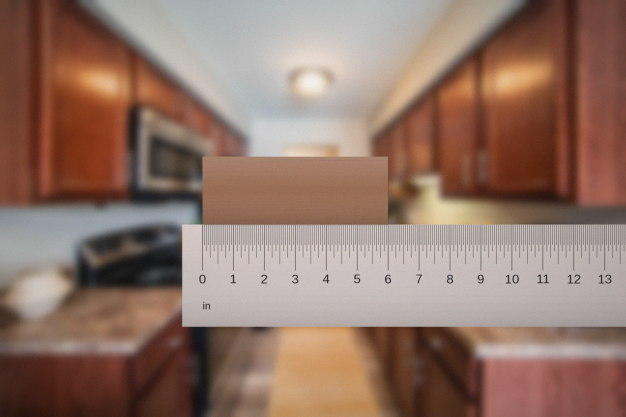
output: 6 in
